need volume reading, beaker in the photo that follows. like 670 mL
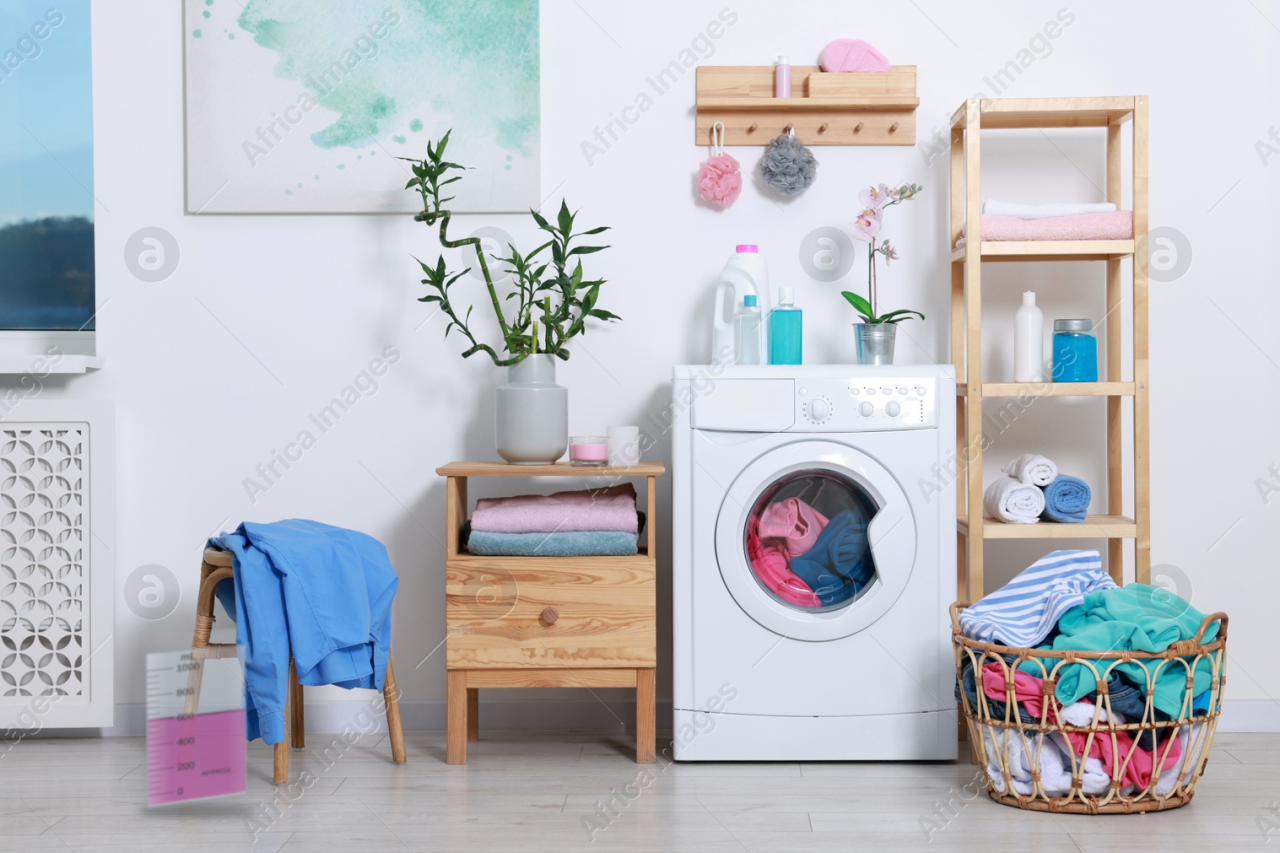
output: 600 mL
